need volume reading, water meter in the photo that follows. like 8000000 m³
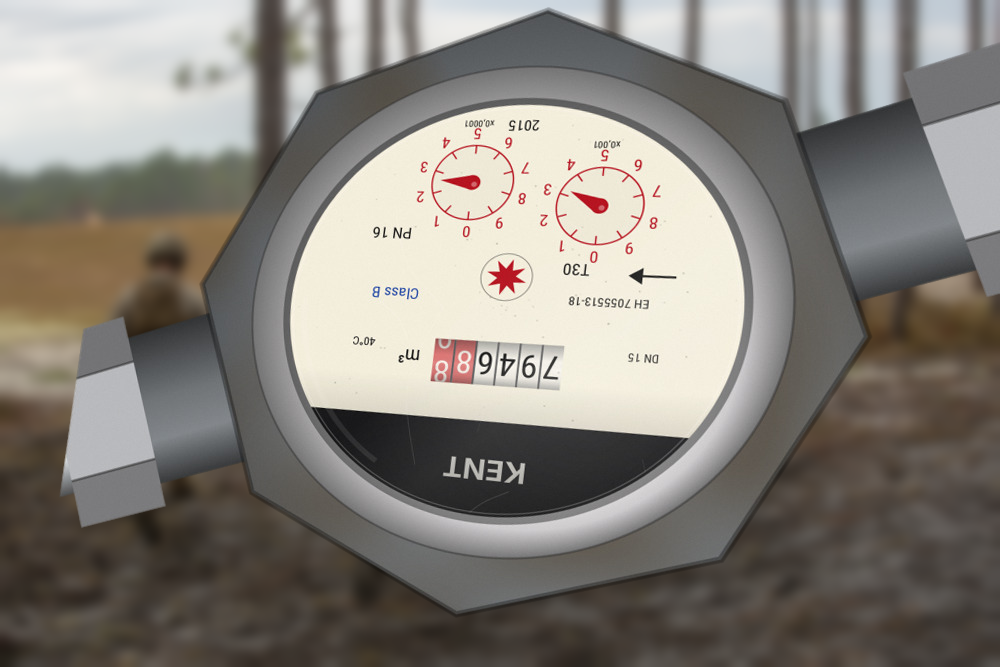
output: 7946.8832 m³
